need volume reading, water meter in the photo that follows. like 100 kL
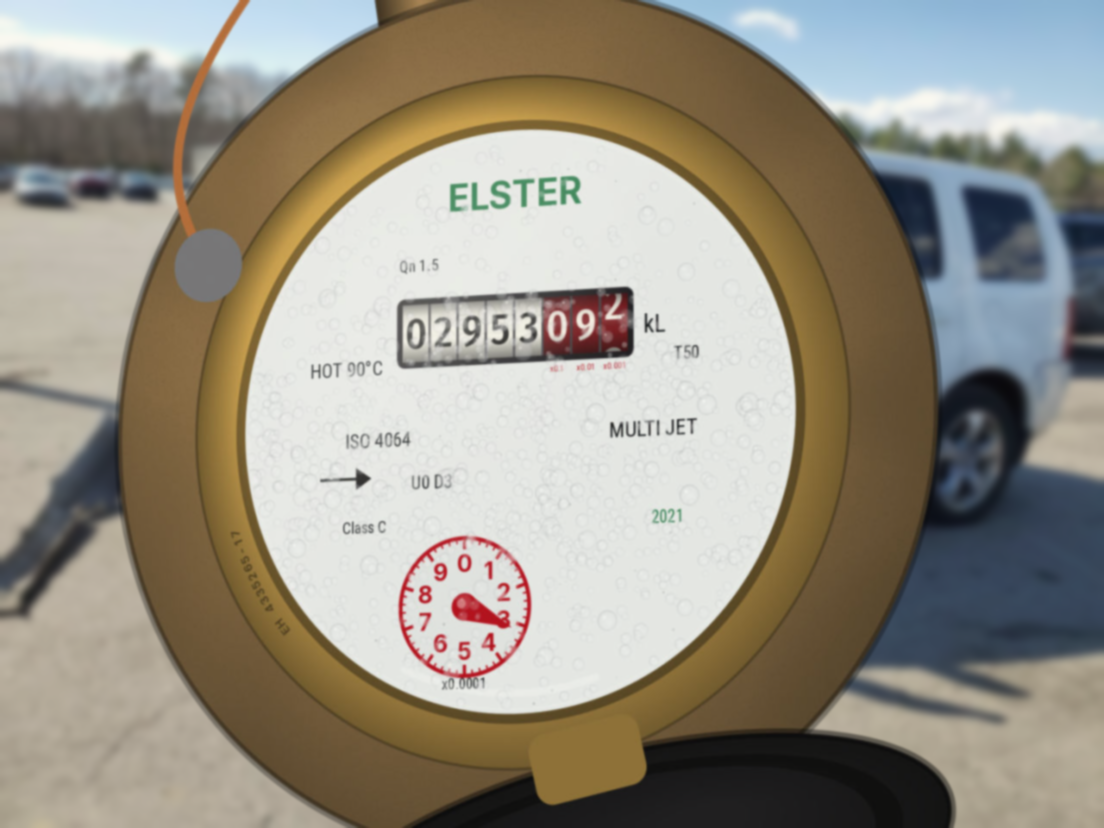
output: 2953.0923 kL
